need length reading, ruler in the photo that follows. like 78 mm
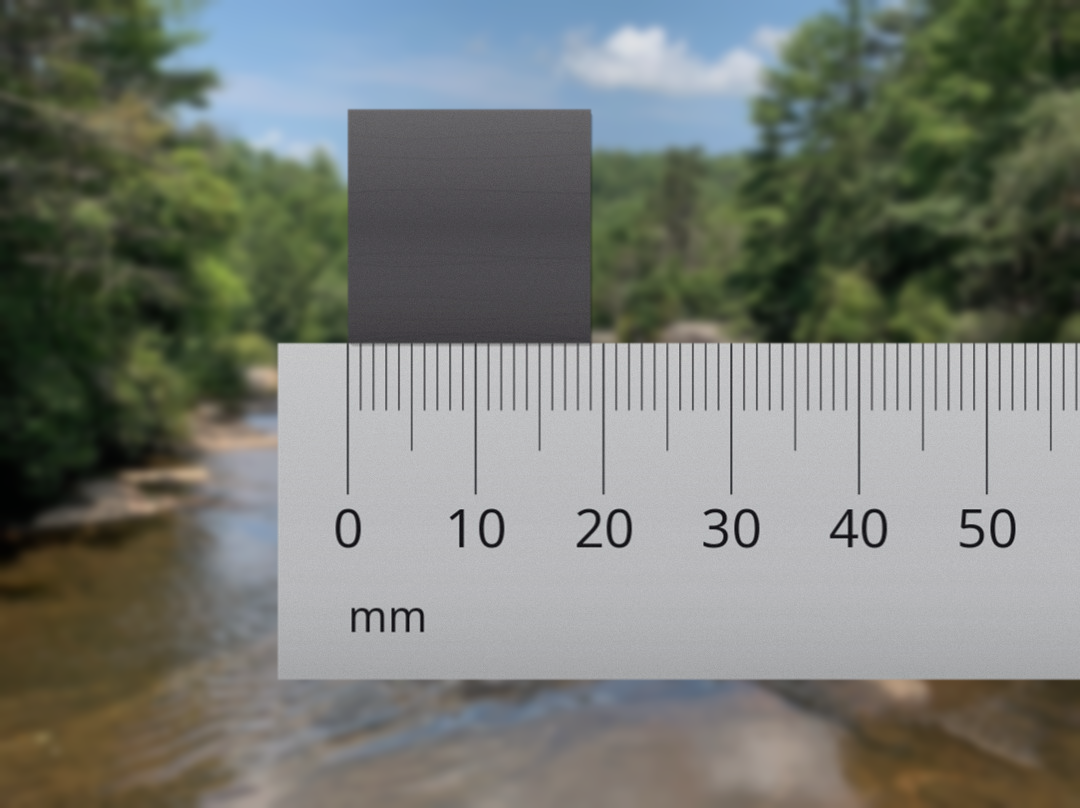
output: 19 mm
